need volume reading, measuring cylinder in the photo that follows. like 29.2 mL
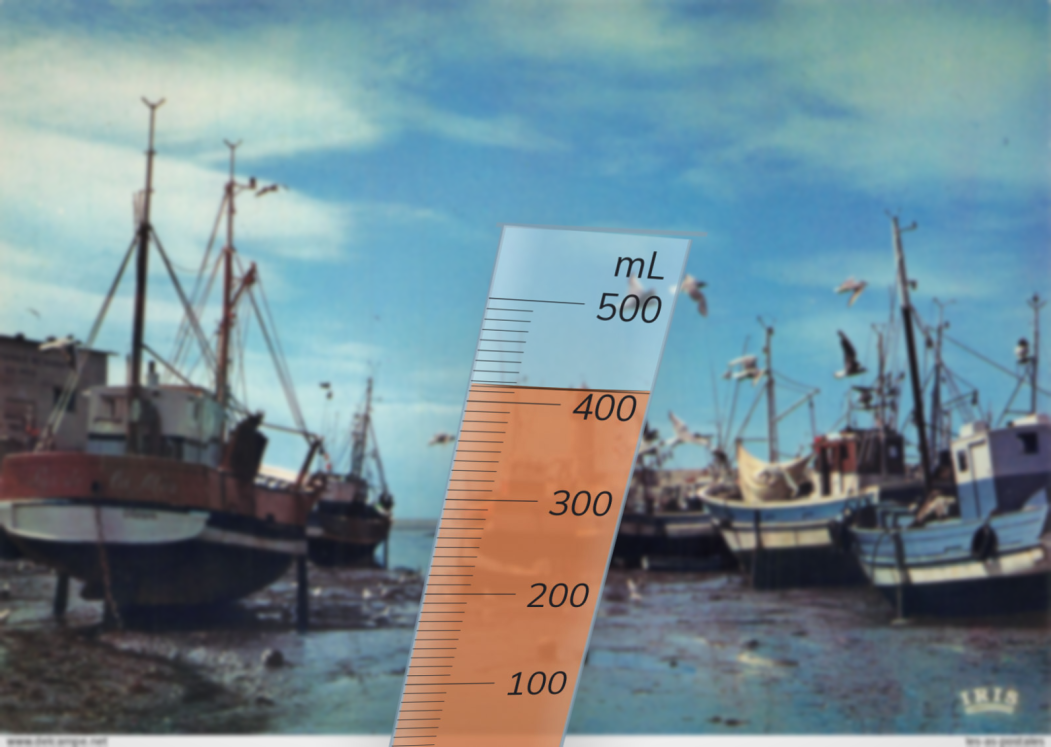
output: 415 mL
